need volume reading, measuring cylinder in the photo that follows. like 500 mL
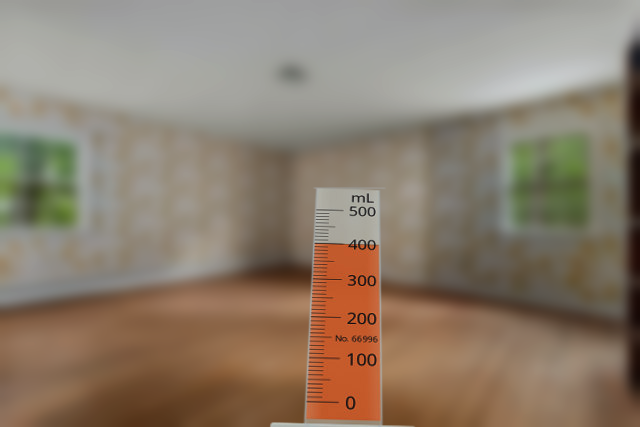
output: 400 mL
